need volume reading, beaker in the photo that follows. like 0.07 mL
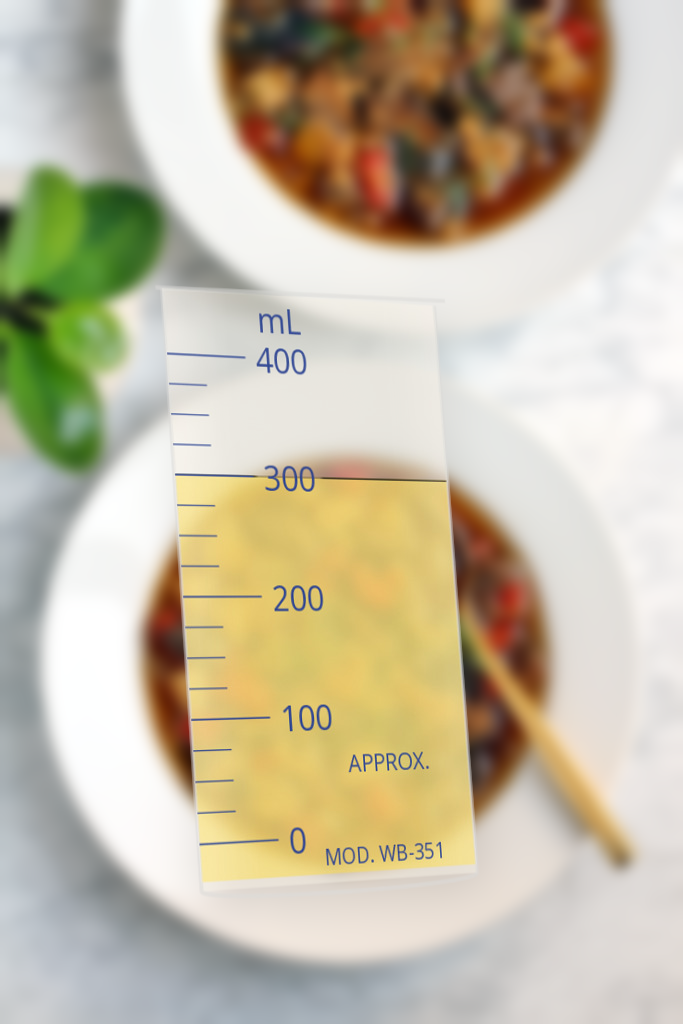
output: 300 mL
